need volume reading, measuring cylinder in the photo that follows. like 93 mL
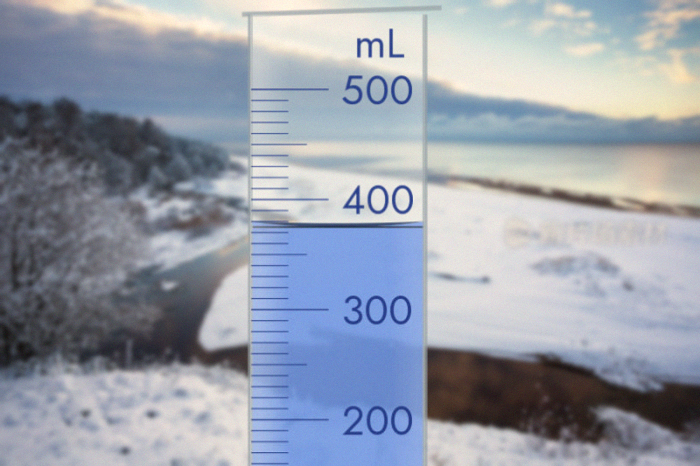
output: 375 mL
